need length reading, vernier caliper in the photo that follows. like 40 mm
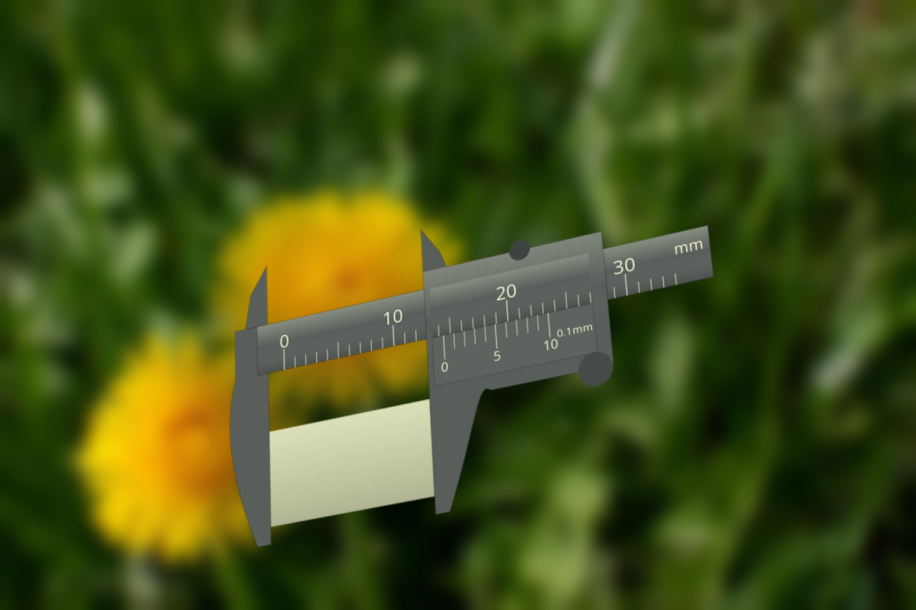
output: 14.4 mm
